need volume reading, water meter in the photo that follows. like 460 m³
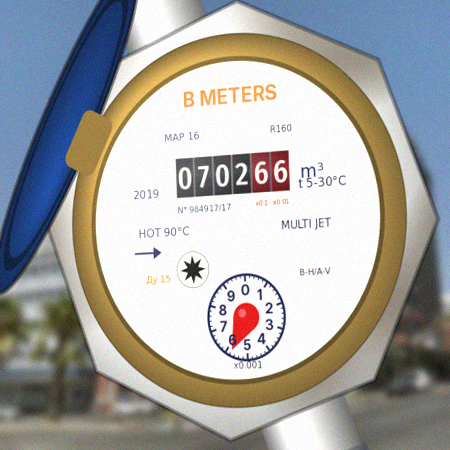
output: 702.665 m³
